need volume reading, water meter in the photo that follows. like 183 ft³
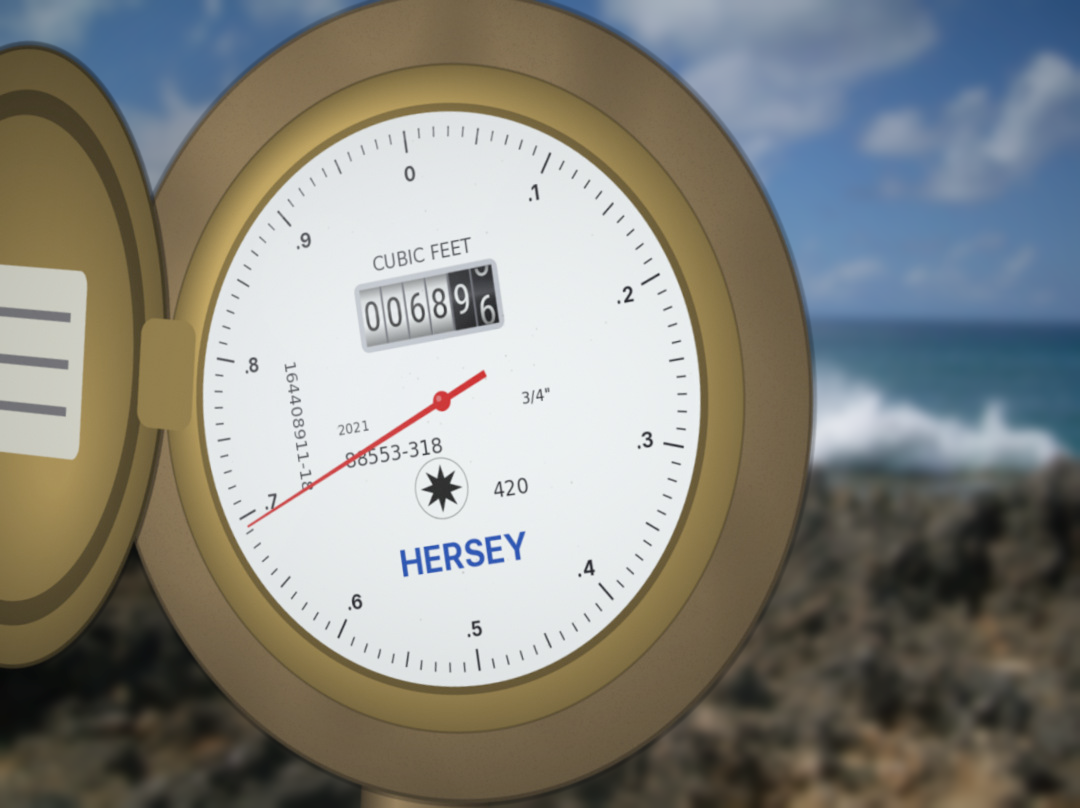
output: 6895.69 ft³
